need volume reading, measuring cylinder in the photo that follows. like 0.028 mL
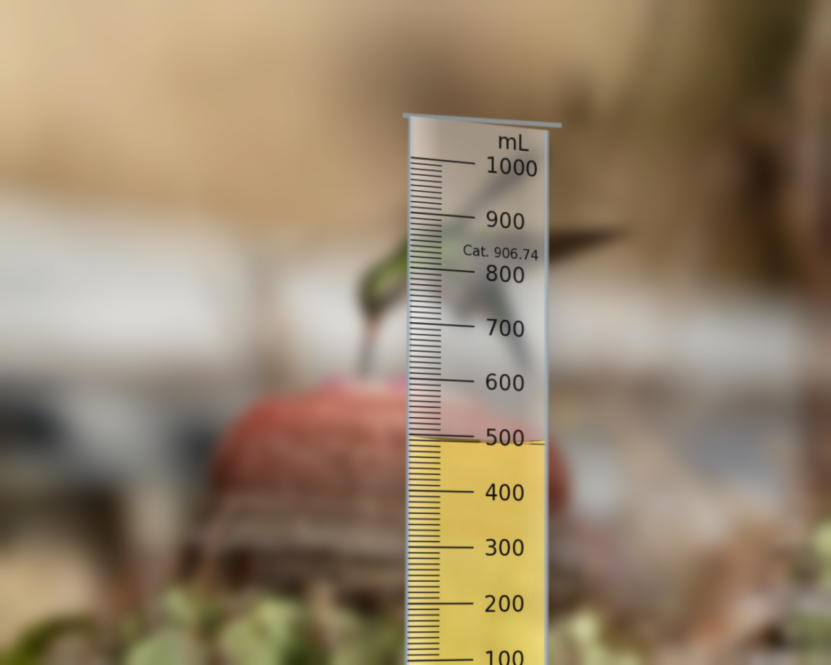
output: 490 mL
